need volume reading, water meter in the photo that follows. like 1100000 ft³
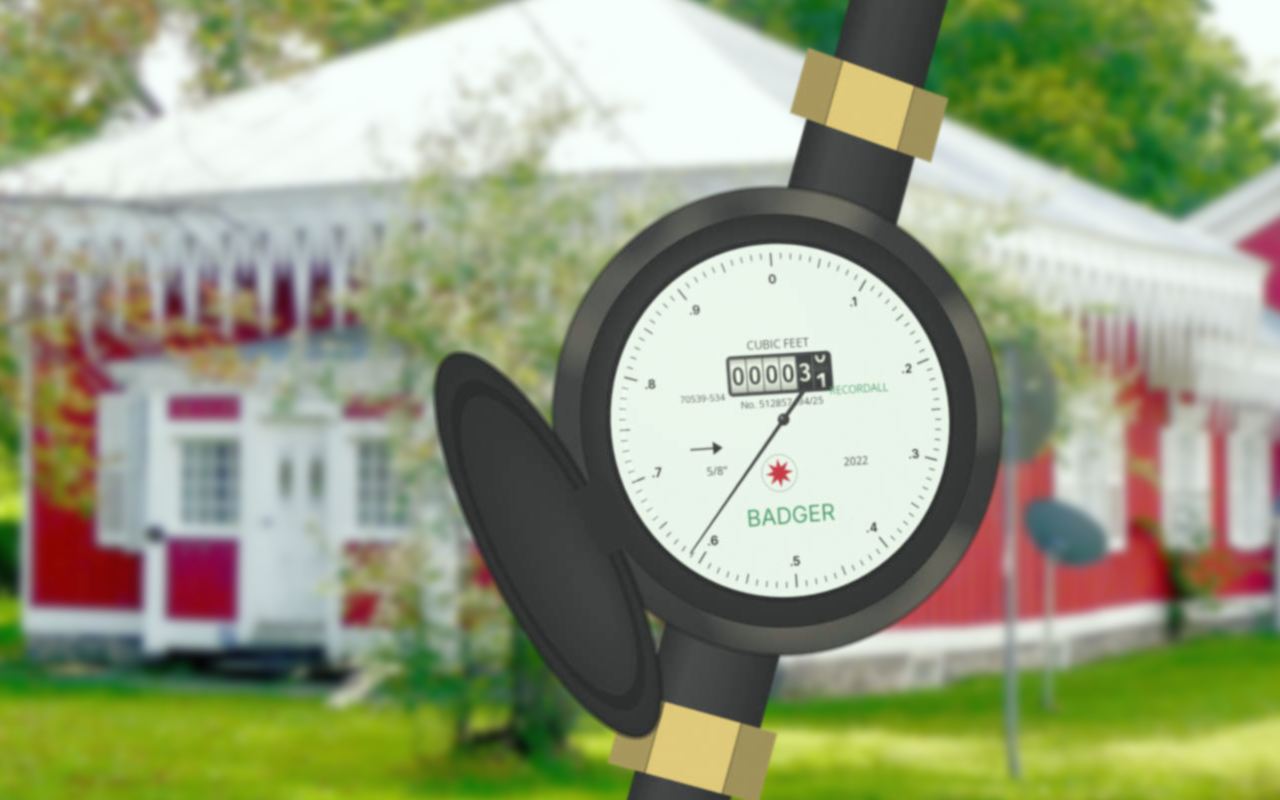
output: 30.61 ft³
